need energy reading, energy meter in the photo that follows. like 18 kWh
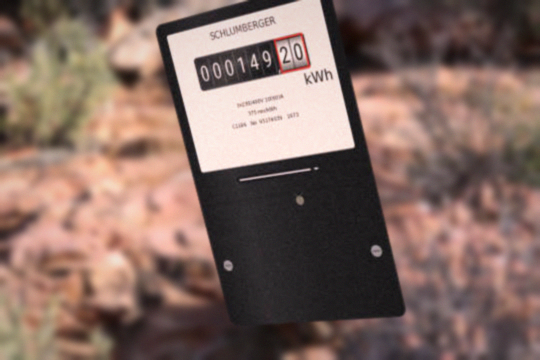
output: 149.20 kWh
